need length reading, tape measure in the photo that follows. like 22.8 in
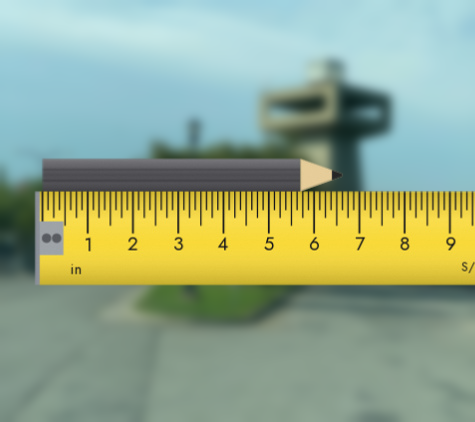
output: 6.625 in
